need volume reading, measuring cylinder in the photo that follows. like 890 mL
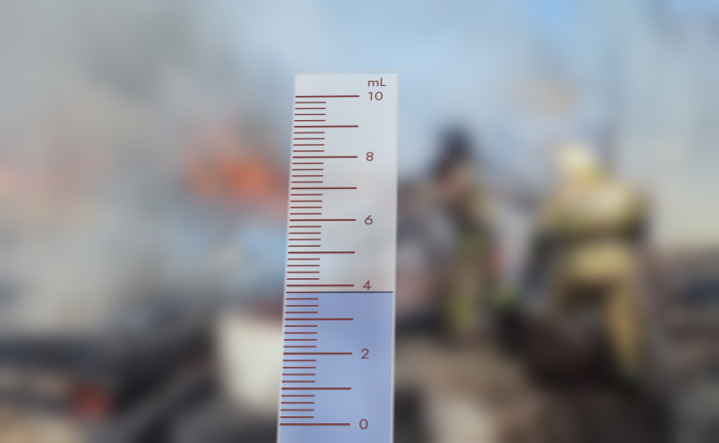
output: 3.8 mL
